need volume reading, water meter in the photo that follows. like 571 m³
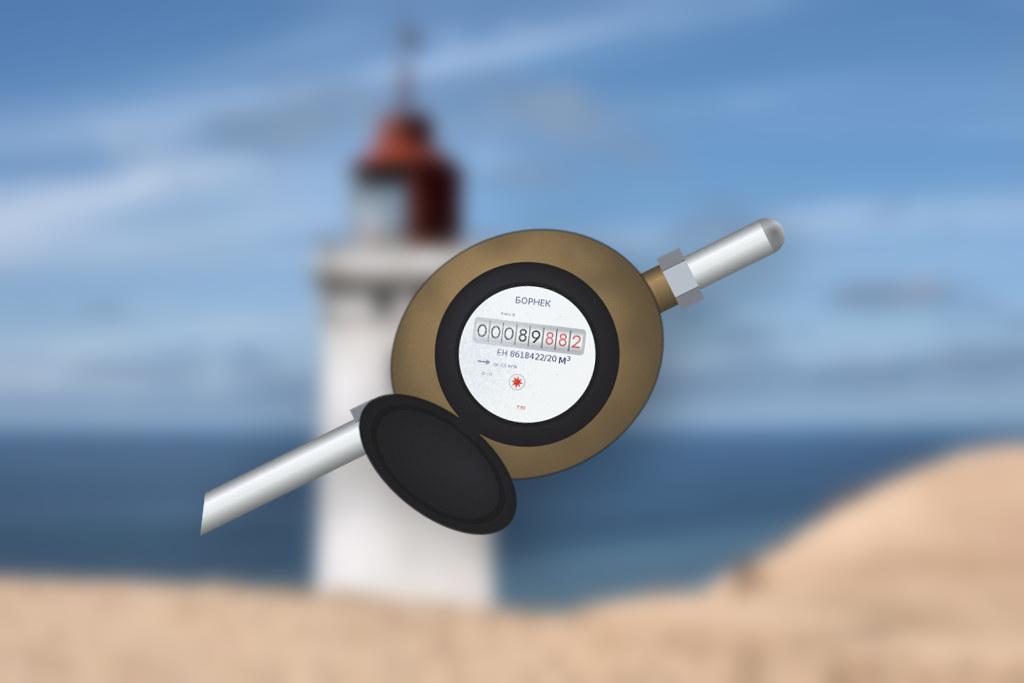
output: 89.882 m³
